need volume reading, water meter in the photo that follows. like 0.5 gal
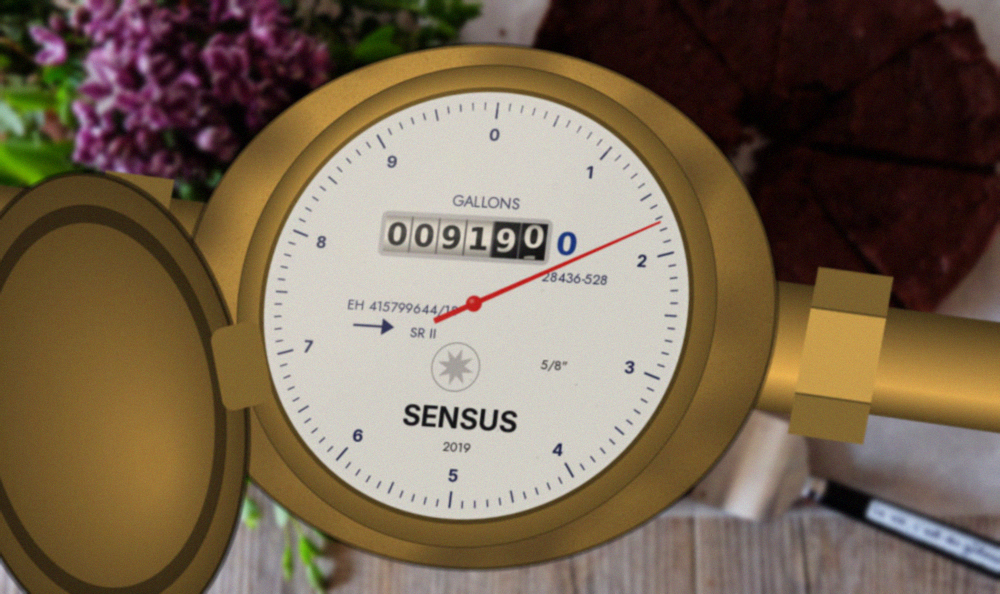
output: 91901.7 gal
